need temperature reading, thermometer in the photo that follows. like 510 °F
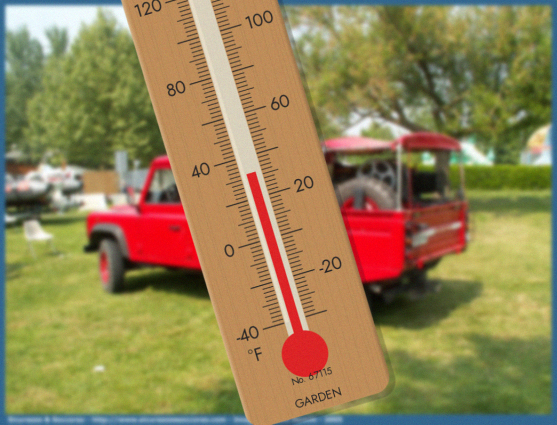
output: 32 °F
